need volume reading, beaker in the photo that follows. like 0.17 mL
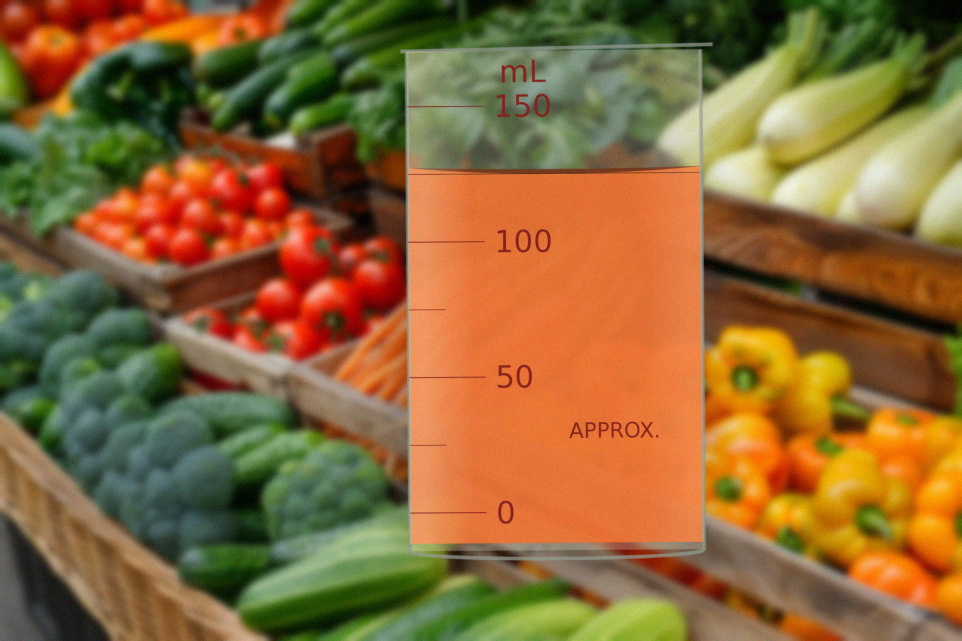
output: 125 mL
